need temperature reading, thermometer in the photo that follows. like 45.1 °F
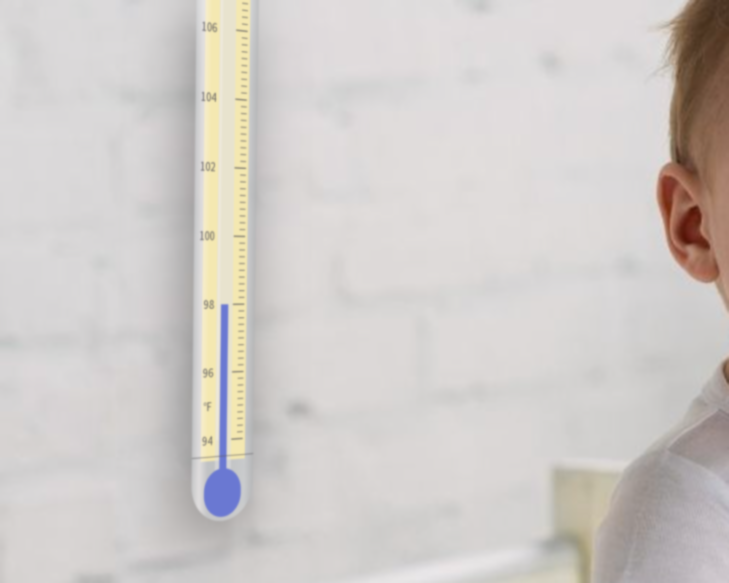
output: 98 °F
